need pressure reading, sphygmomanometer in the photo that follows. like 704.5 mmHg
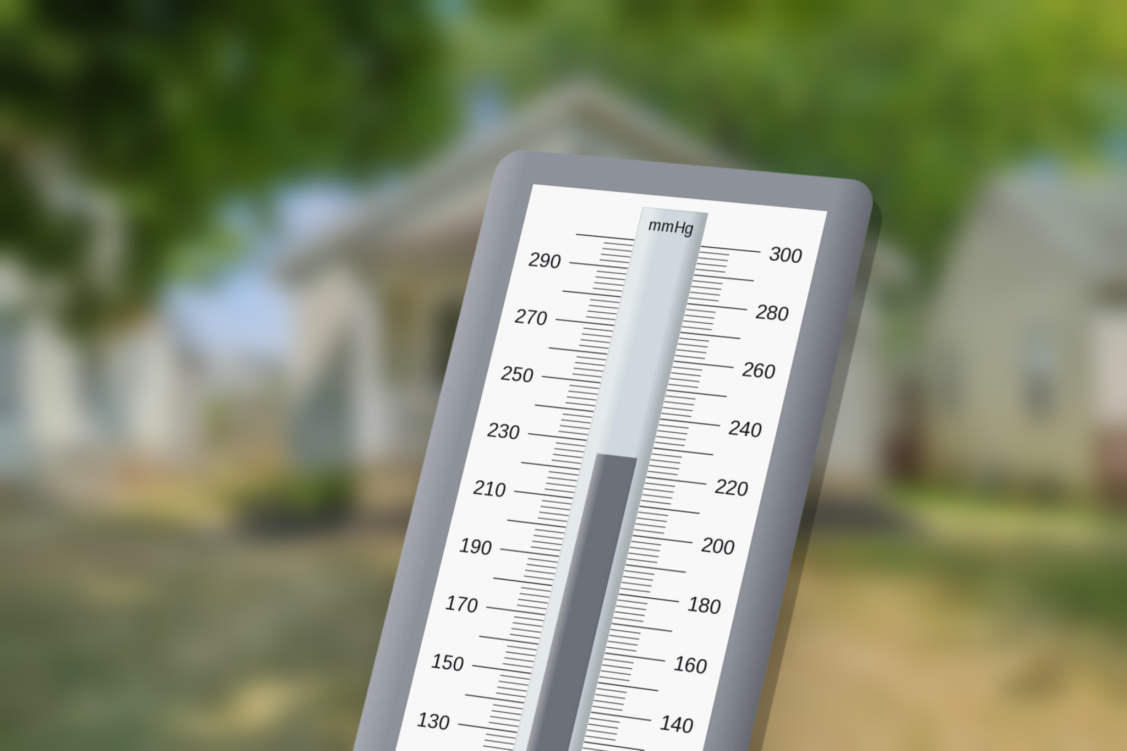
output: 226 mmHg
